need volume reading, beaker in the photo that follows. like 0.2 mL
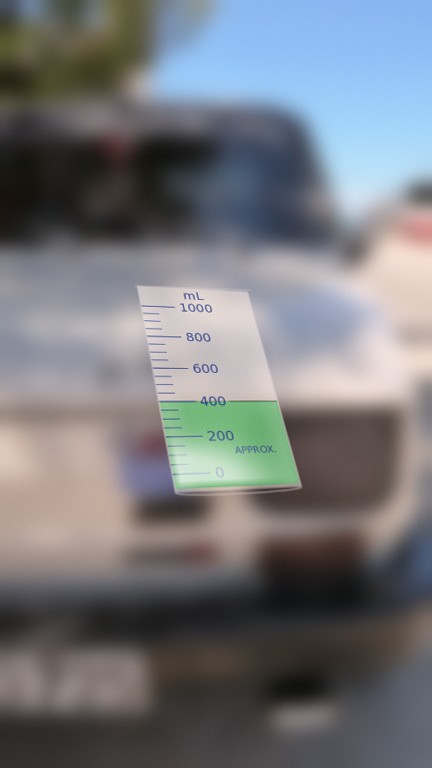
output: 400 mL
